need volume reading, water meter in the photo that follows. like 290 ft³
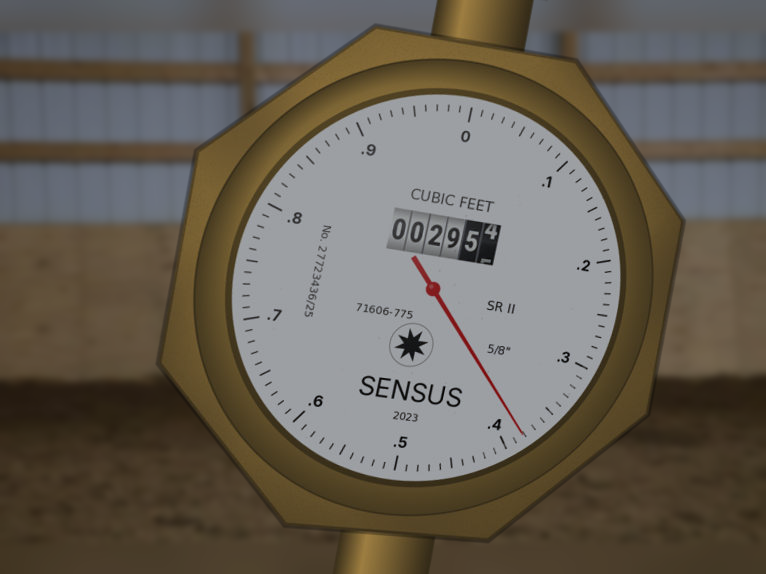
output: 2954.38 ft³
